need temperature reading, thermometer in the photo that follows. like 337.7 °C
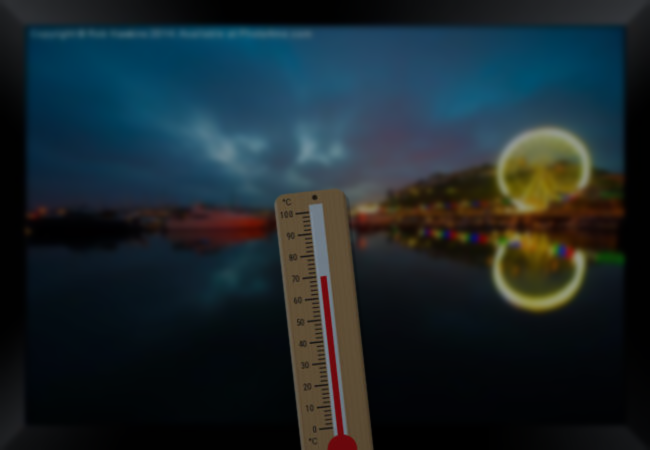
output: 70 °C
